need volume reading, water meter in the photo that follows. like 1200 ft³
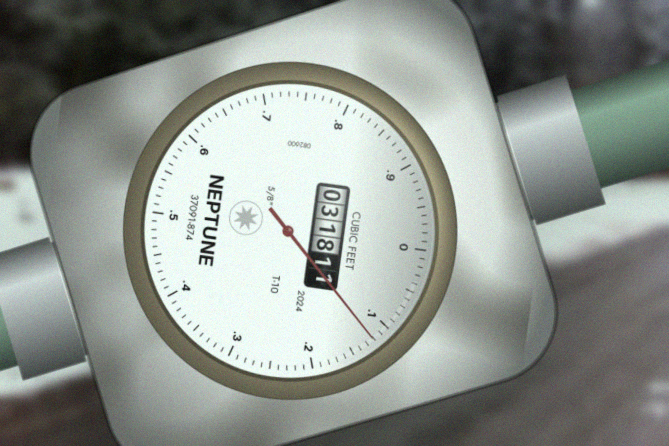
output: 31811.12 ft³
